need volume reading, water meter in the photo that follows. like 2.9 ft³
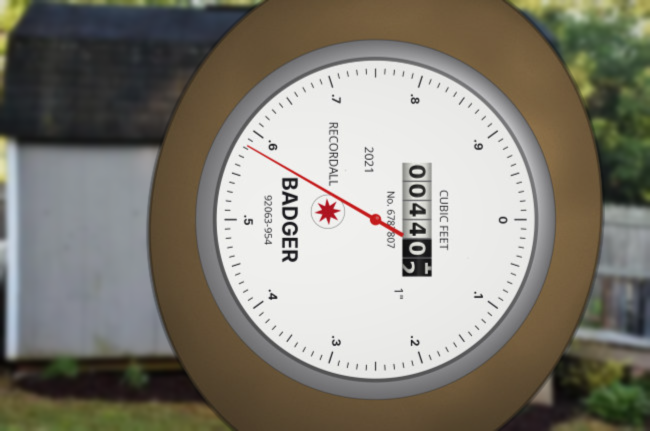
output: 4401.58 ft³
